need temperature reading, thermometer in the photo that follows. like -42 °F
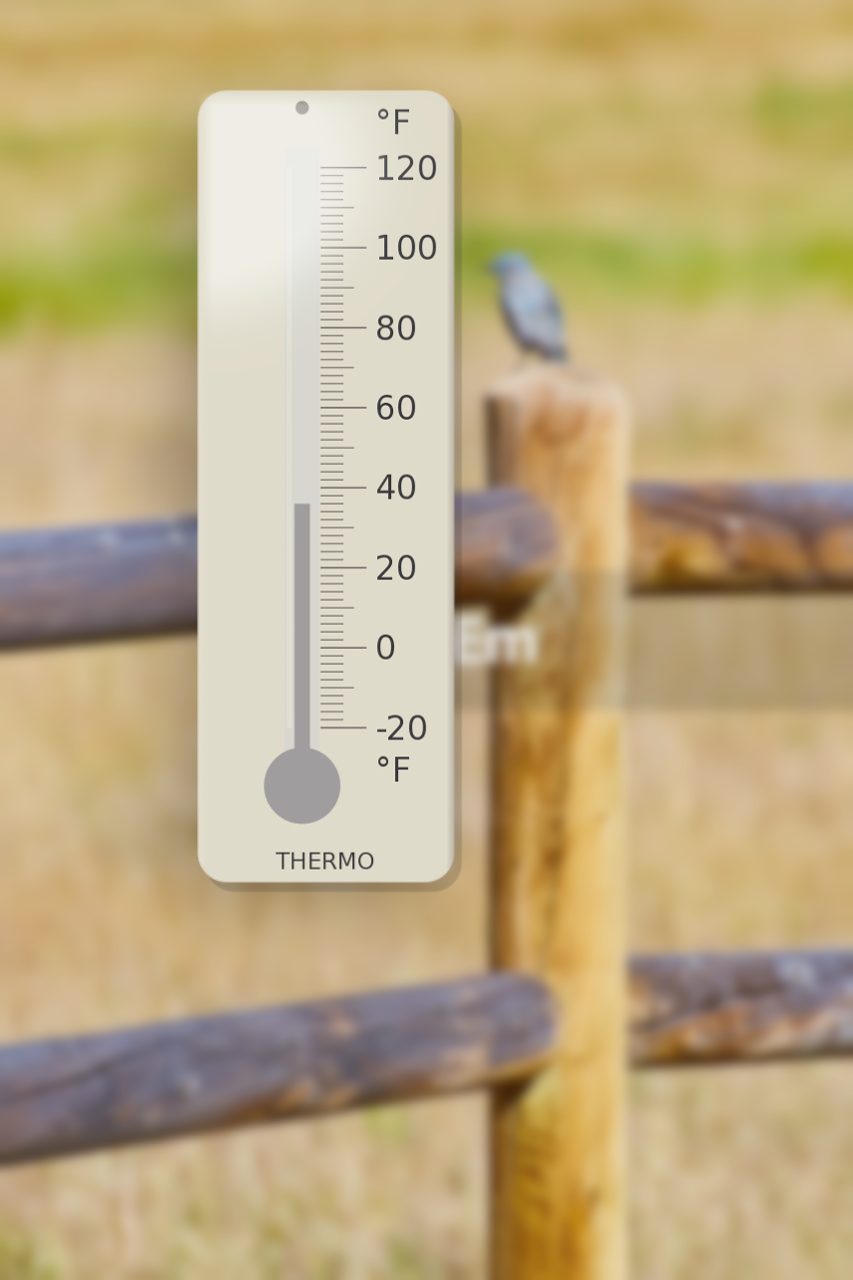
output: 36 °F
